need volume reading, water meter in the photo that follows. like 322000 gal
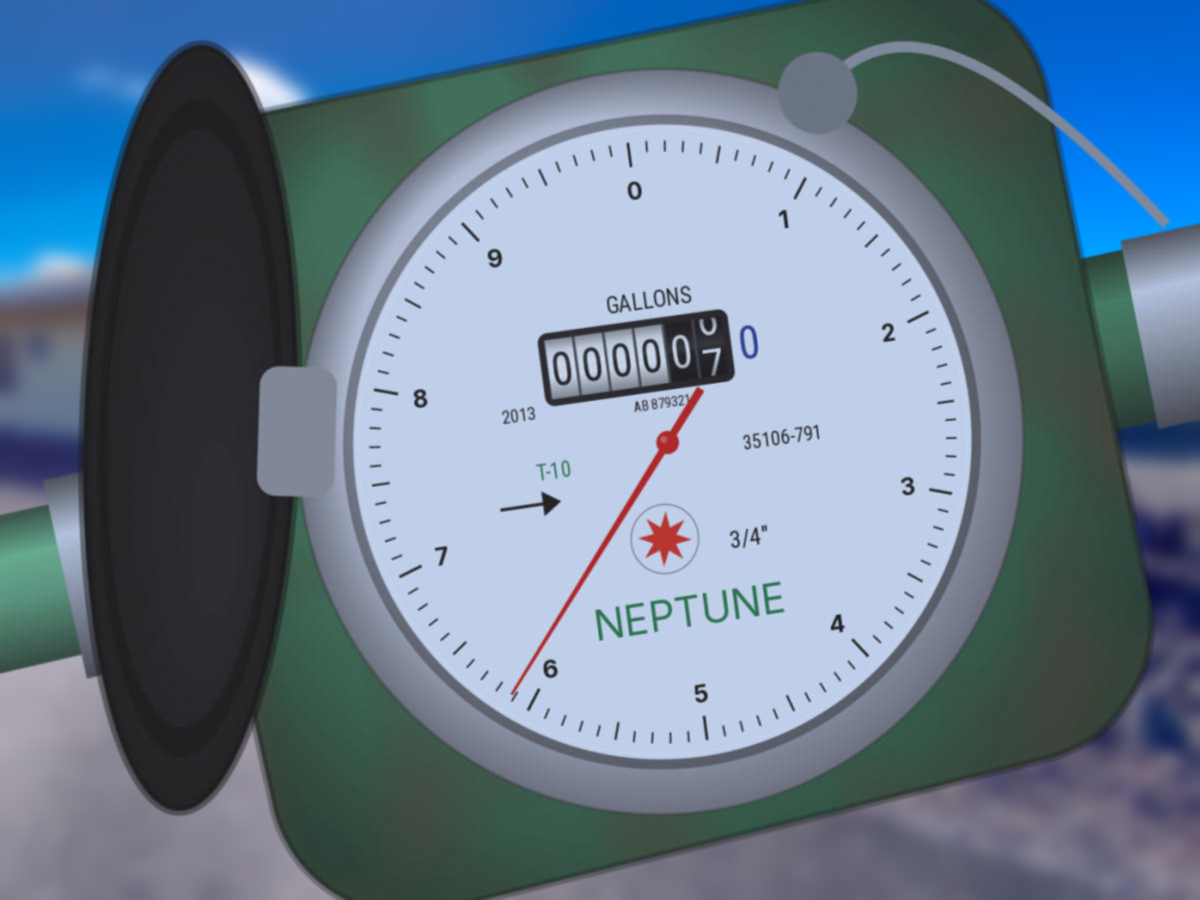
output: 66.1 gal
